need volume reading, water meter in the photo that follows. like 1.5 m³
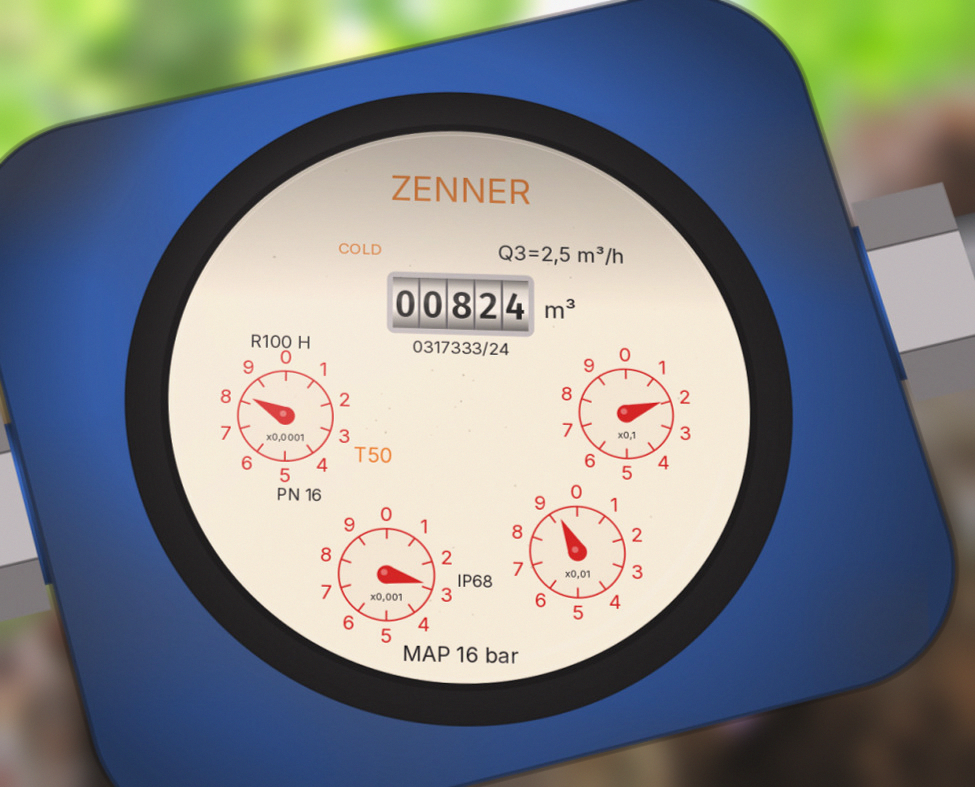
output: 824.1928 m³
